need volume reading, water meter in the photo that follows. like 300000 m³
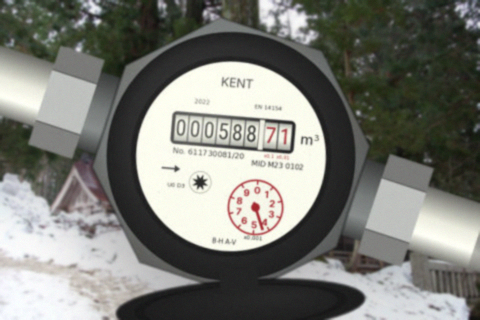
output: 588.714 m³
